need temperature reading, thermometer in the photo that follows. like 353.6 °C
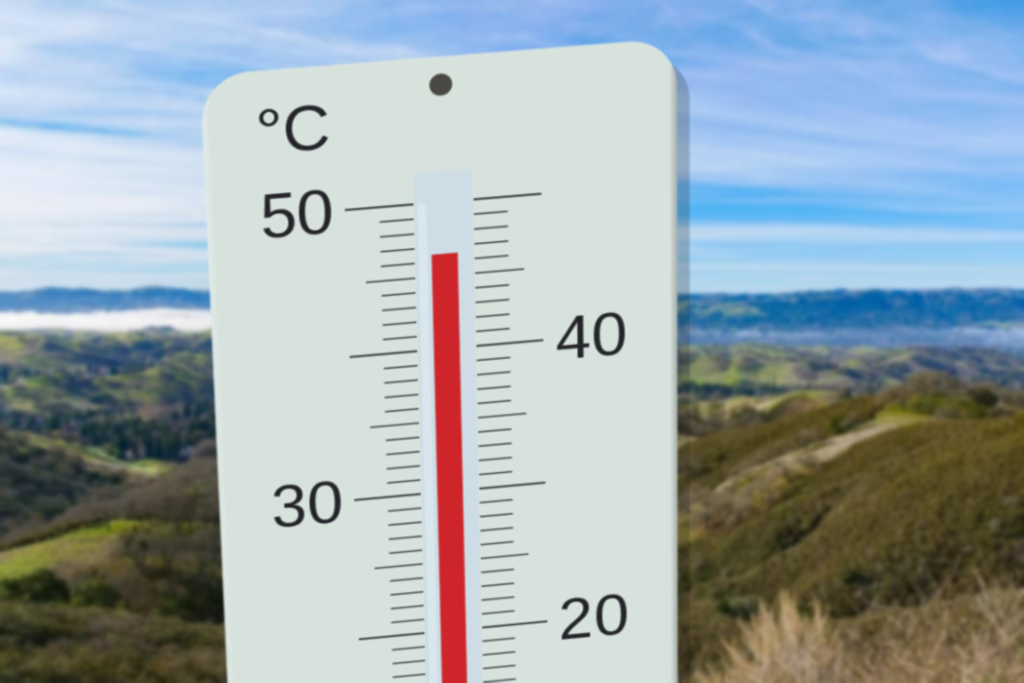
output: 46.5 °C
